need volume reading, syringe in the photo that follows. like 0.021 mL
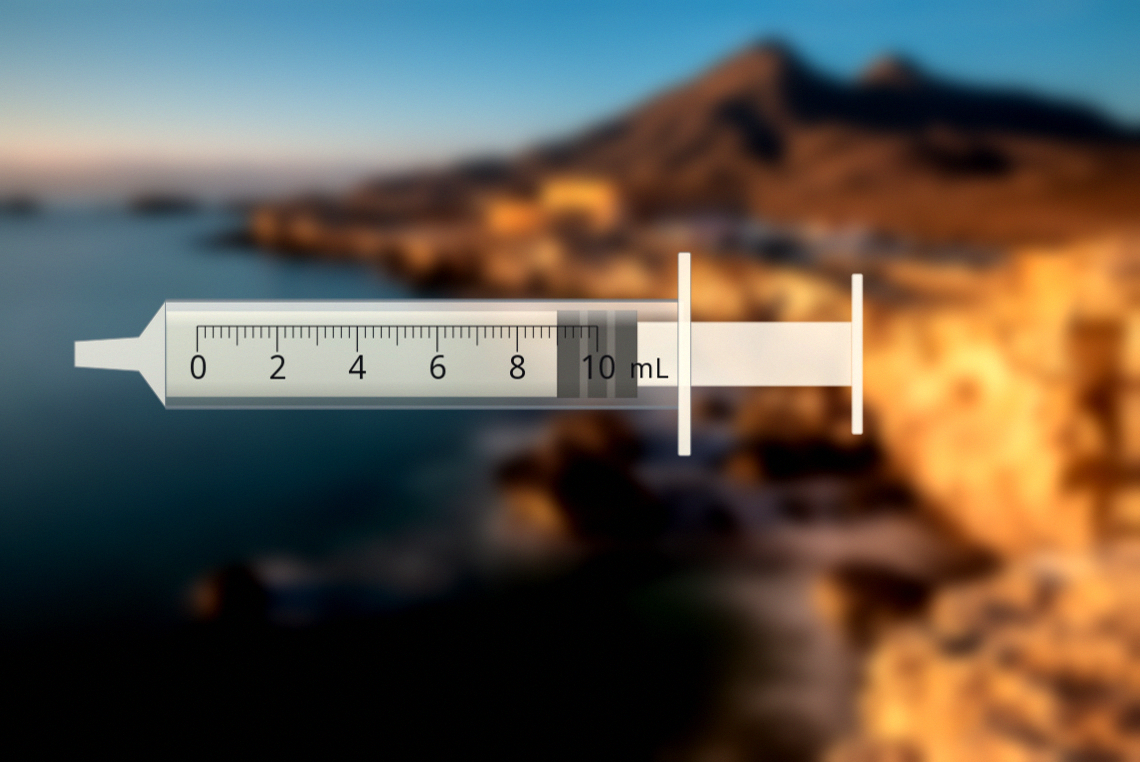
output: 9 mL
